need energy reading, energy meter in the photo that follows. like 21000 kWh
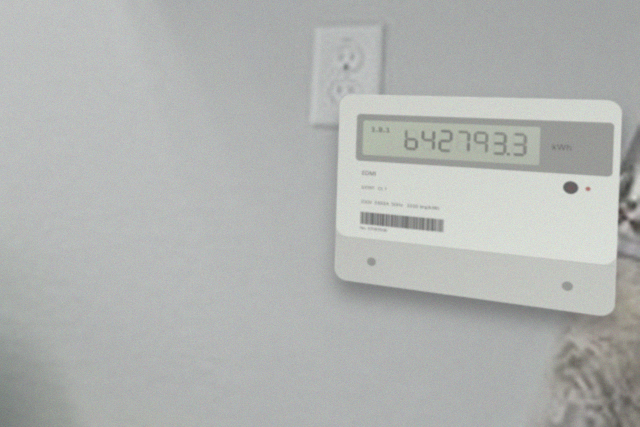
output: 642793.3 kWh
